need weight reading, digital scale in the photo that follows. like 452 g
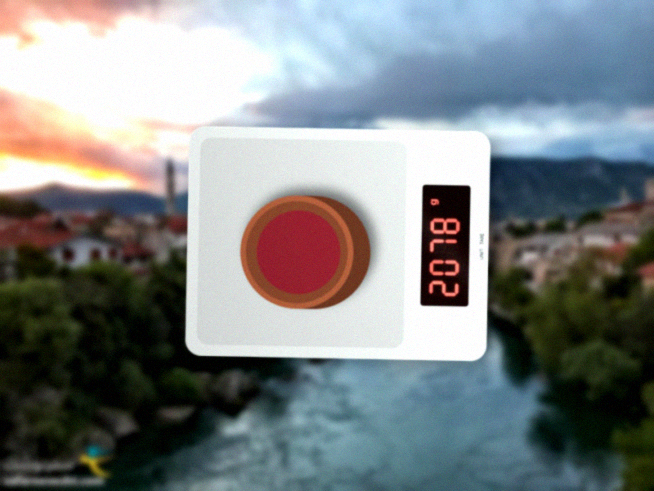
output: 2078 g
